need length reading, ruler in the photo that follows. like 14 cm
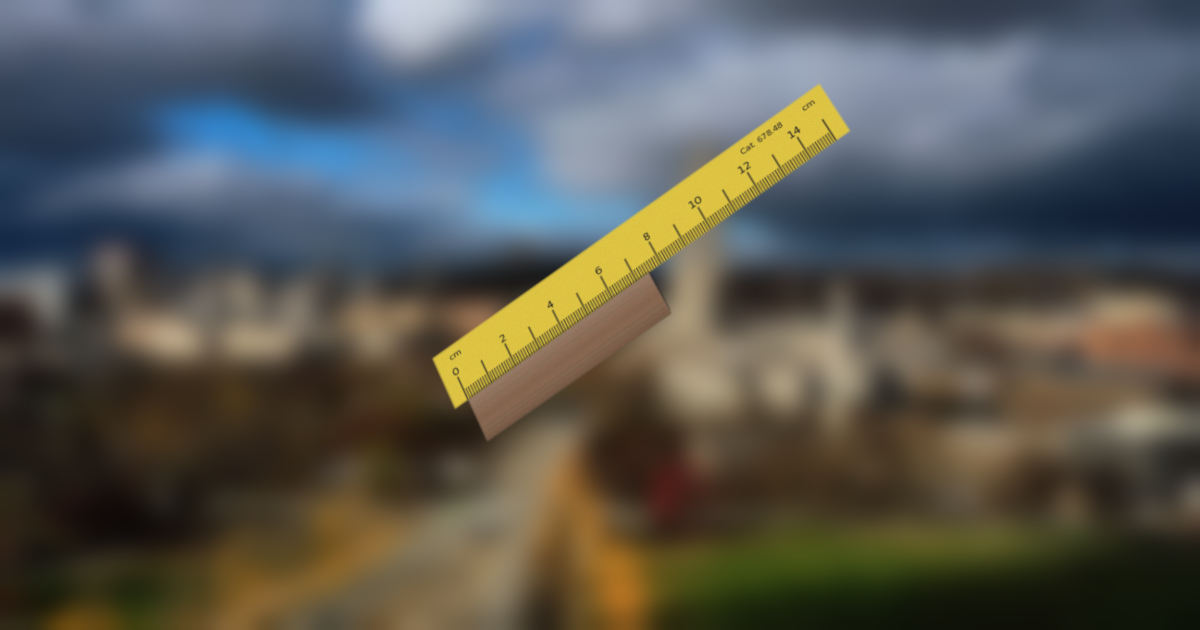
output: 7.5 cm
